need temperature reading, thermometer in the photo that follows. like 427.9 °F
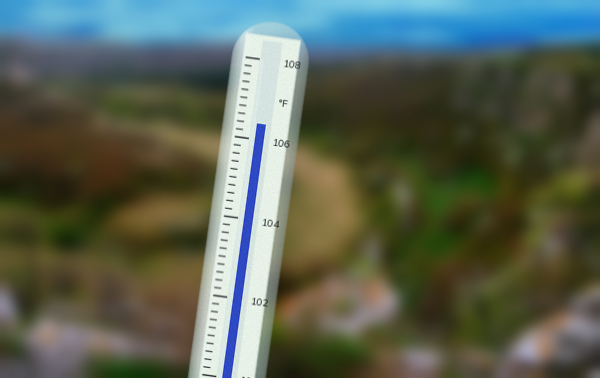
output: 106.4 °F
